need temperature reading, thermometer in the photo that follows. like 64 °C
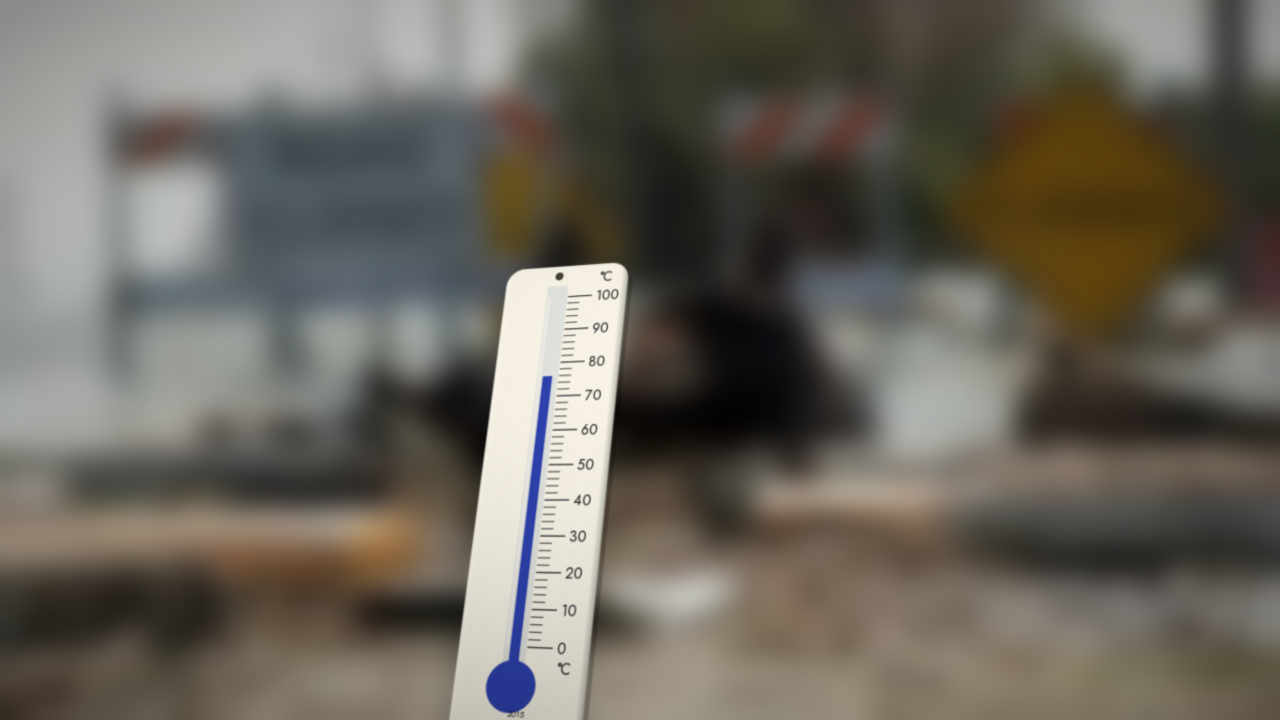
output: 76 °C
